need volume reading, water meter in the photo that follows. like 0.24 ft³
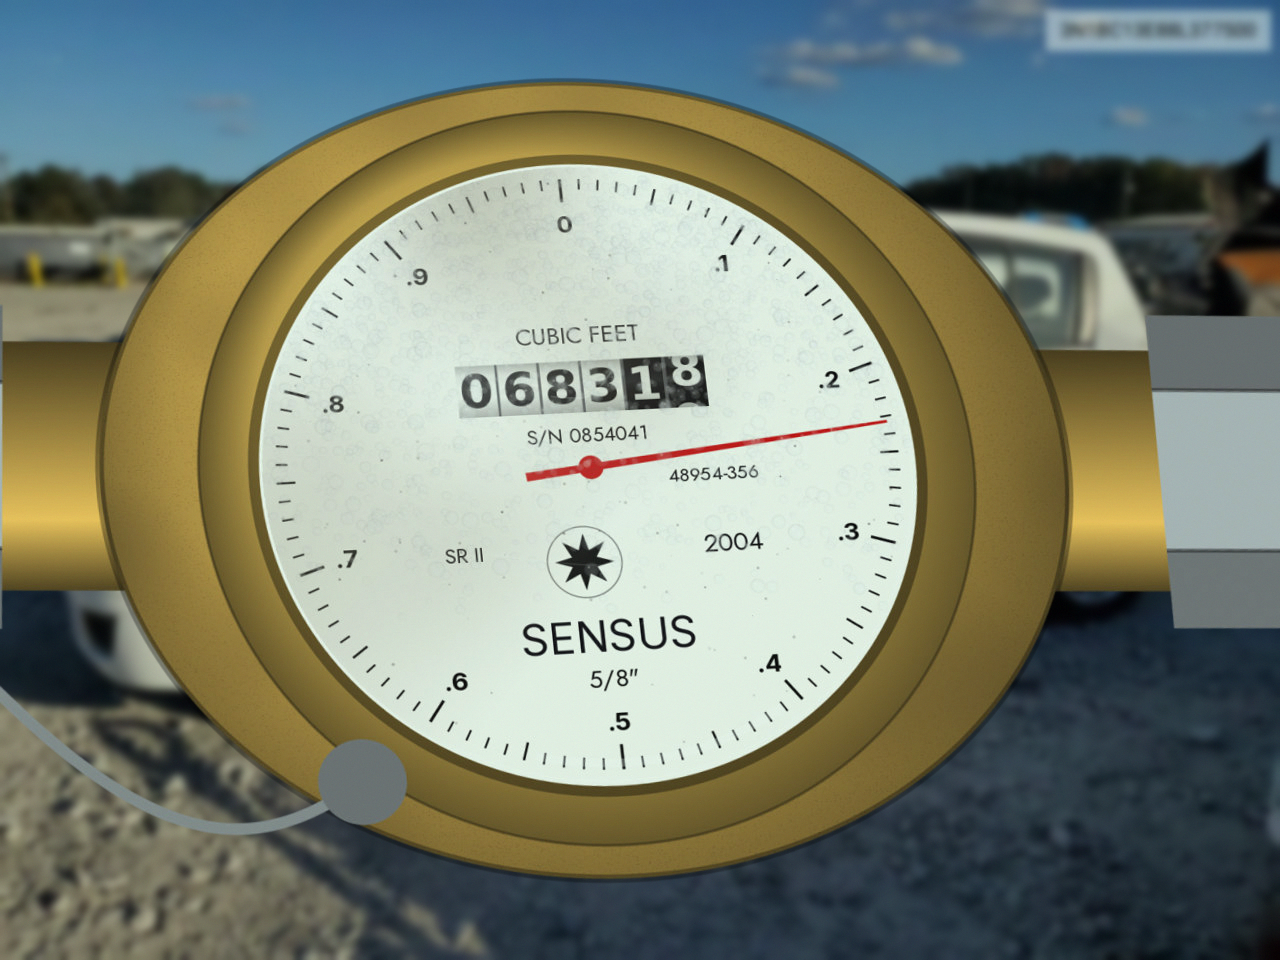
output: 68318.23 ft³
